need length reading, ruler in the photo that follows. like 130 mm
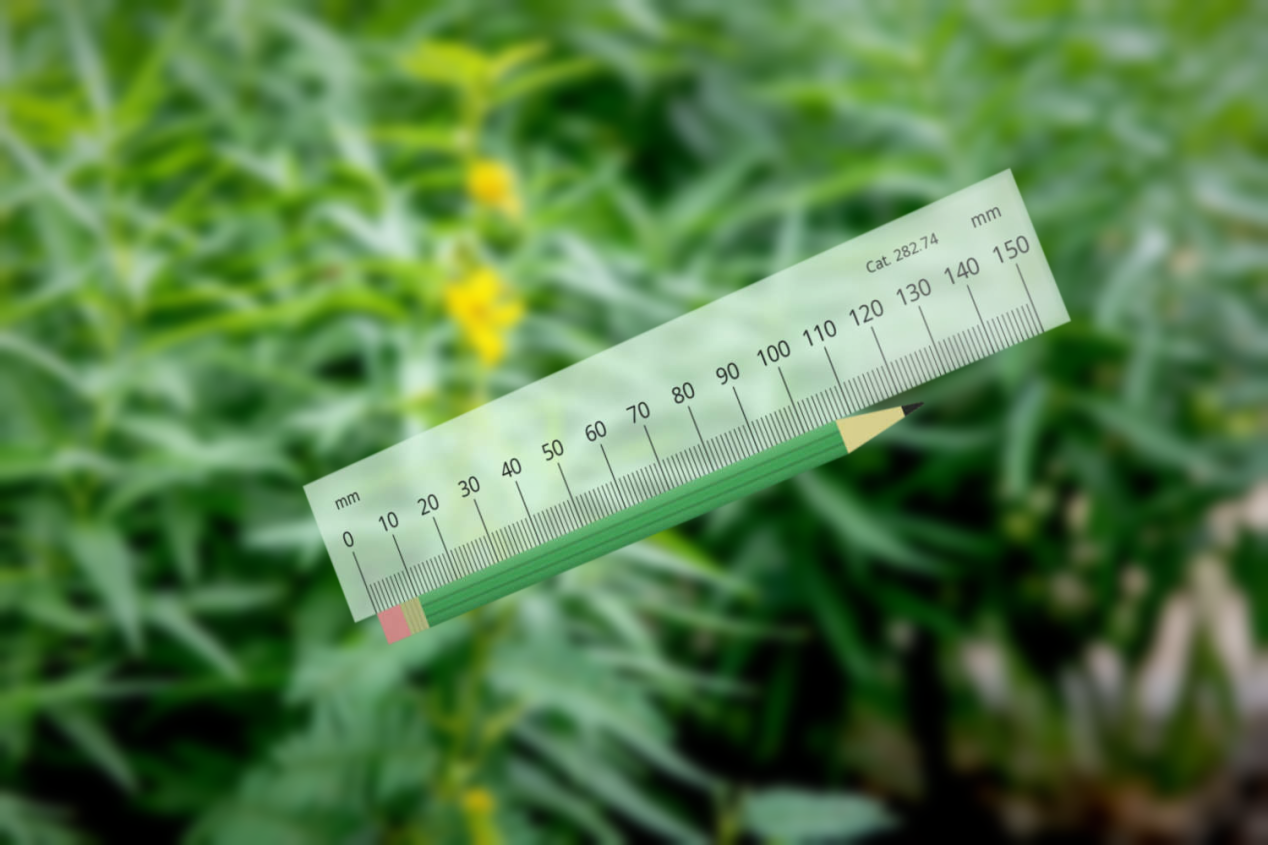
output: 124 mm
